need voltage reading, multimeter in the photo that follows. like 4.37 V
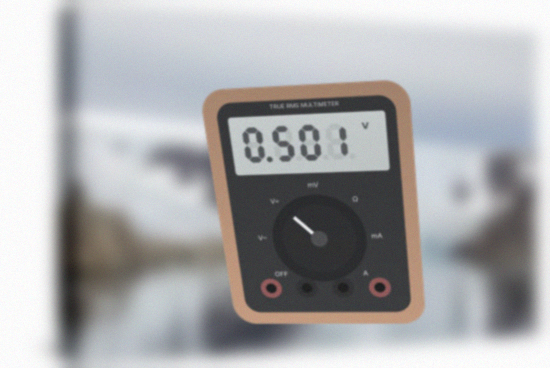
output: 0.501 V
